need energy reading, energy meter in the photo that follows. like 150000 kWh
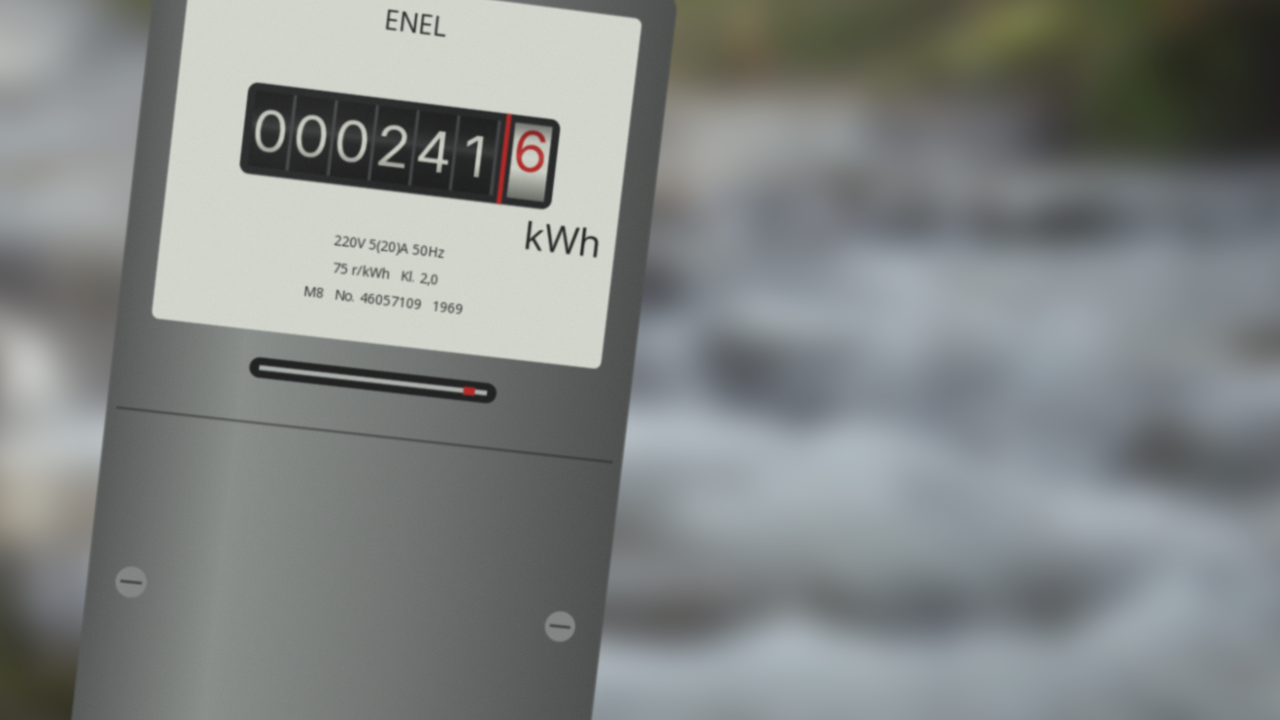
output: 241.6 kWh
